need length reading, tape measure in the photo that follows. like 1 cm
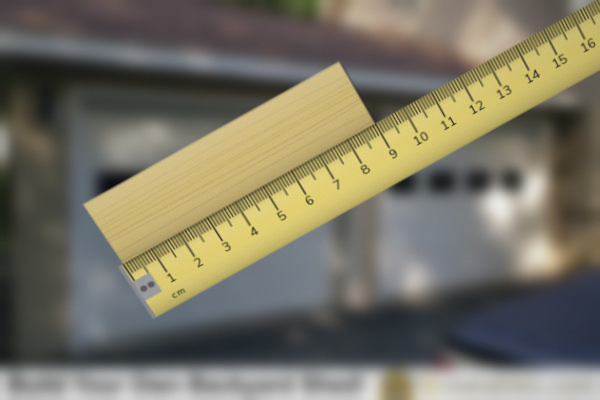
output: 9 cm
